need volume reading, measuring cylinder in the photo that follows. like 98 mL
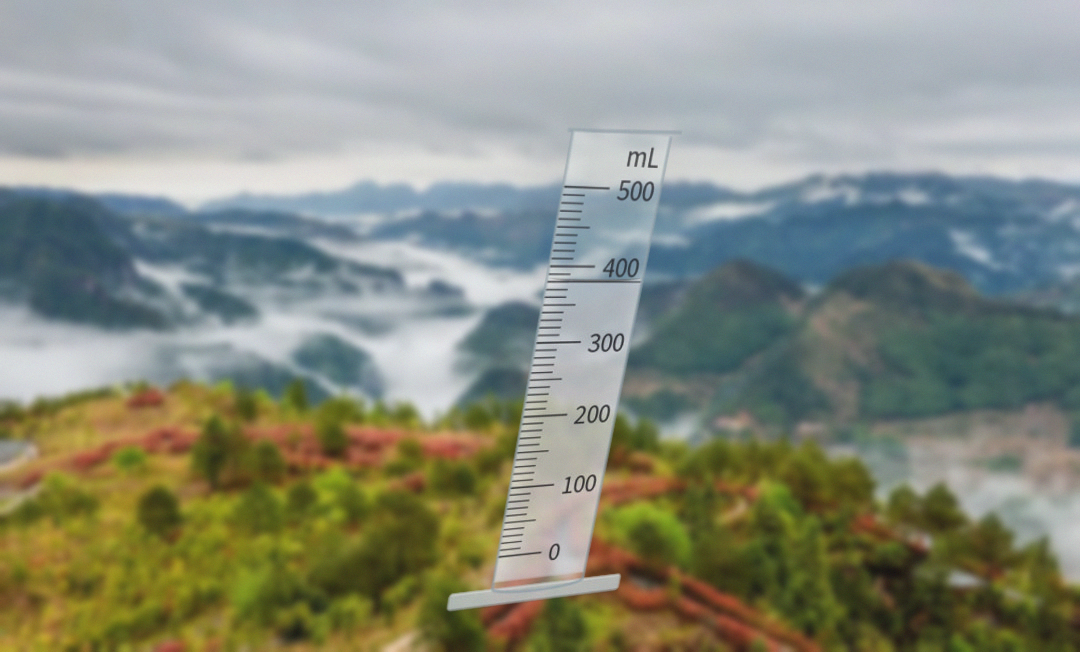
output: 380 mL
